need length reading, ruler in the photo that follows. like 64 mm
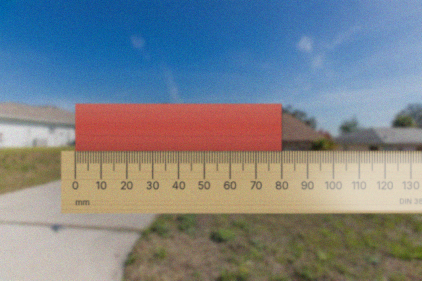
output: 80 mm
